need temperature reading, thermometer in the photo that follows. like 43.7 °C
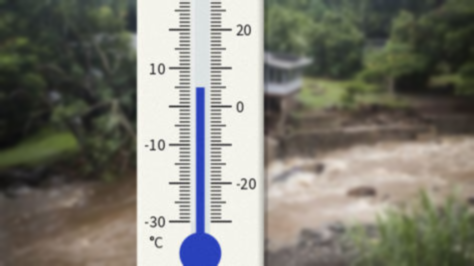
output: 5 °C
